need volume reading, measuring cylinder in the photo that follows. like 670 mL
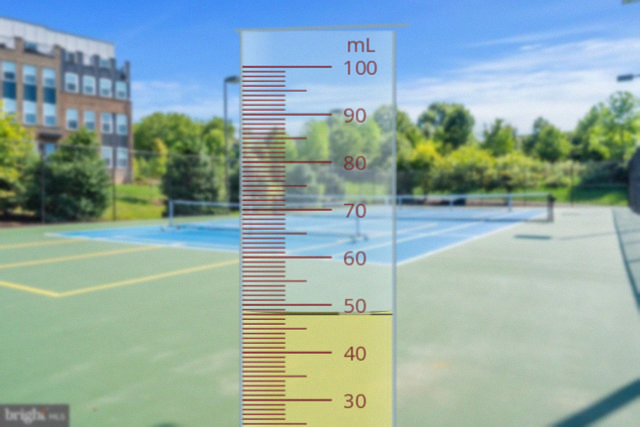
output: 48 mL
